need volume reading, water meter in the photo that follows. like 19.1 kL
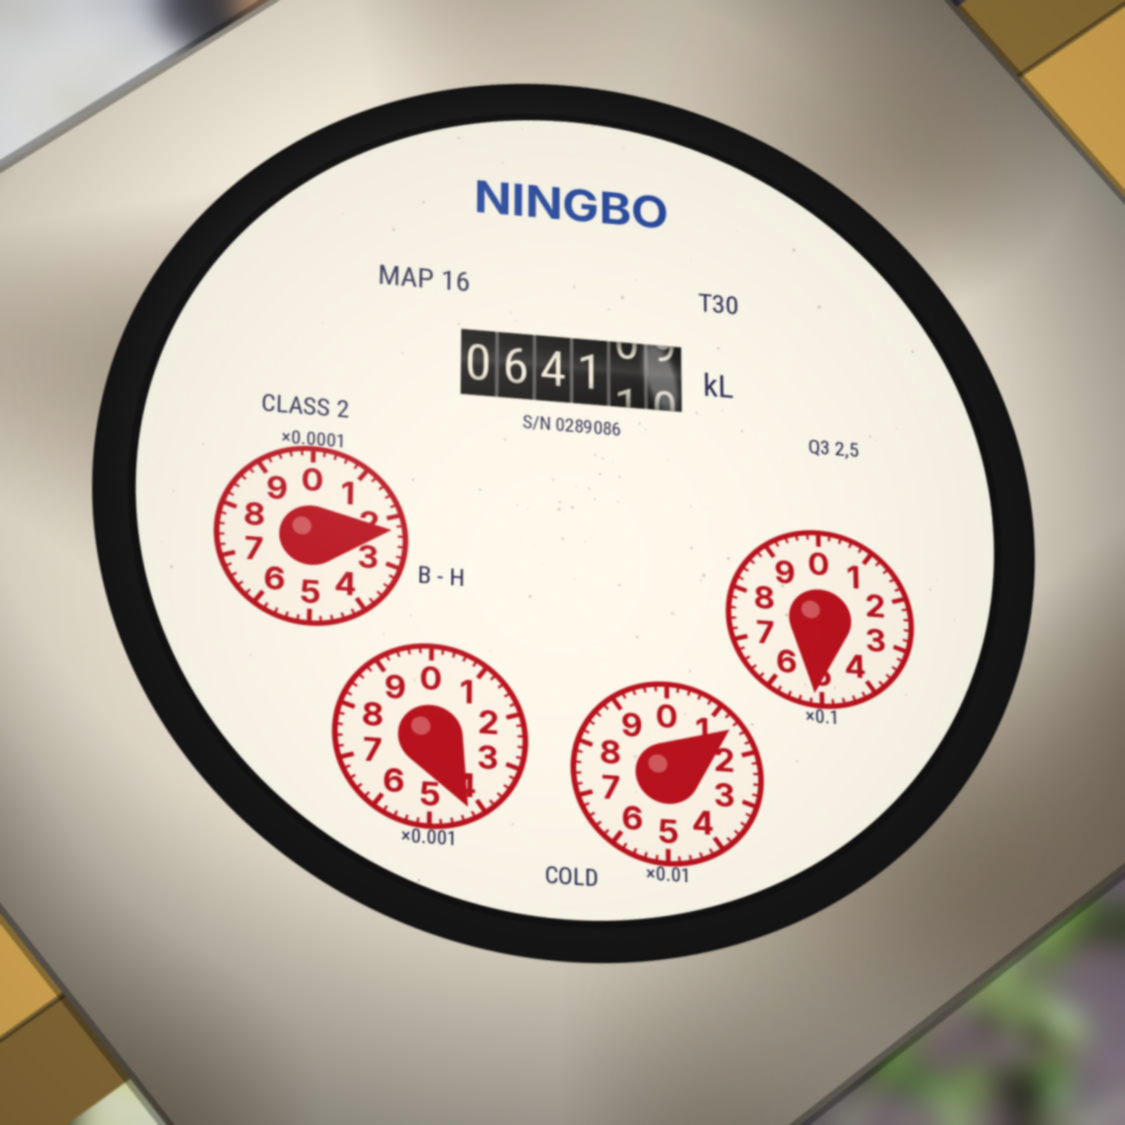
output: 64109.5142 kL
